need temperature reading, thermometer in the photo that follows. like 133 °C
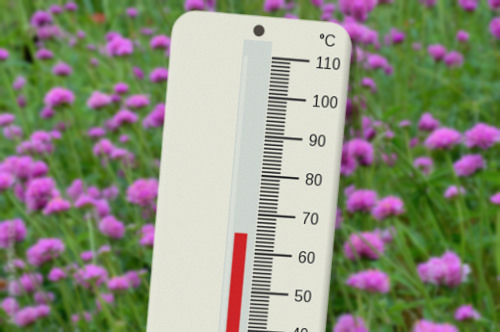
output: 65 °C
